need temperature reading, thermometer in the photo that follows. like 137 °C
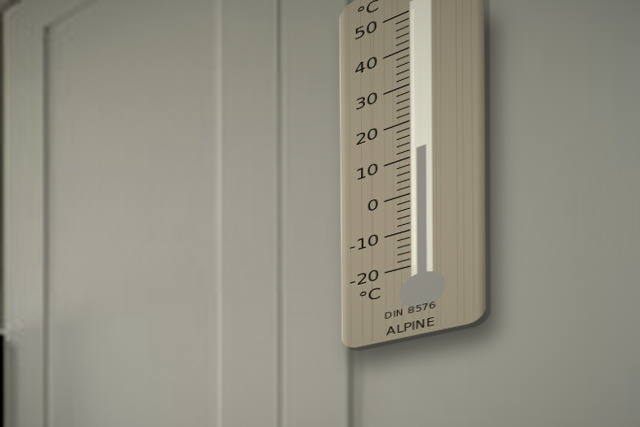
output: 12 °C
